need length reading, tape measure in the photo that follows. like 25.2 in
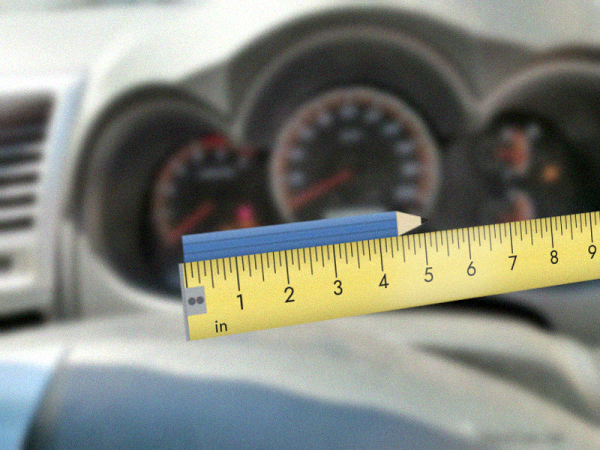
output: 5.125 in
